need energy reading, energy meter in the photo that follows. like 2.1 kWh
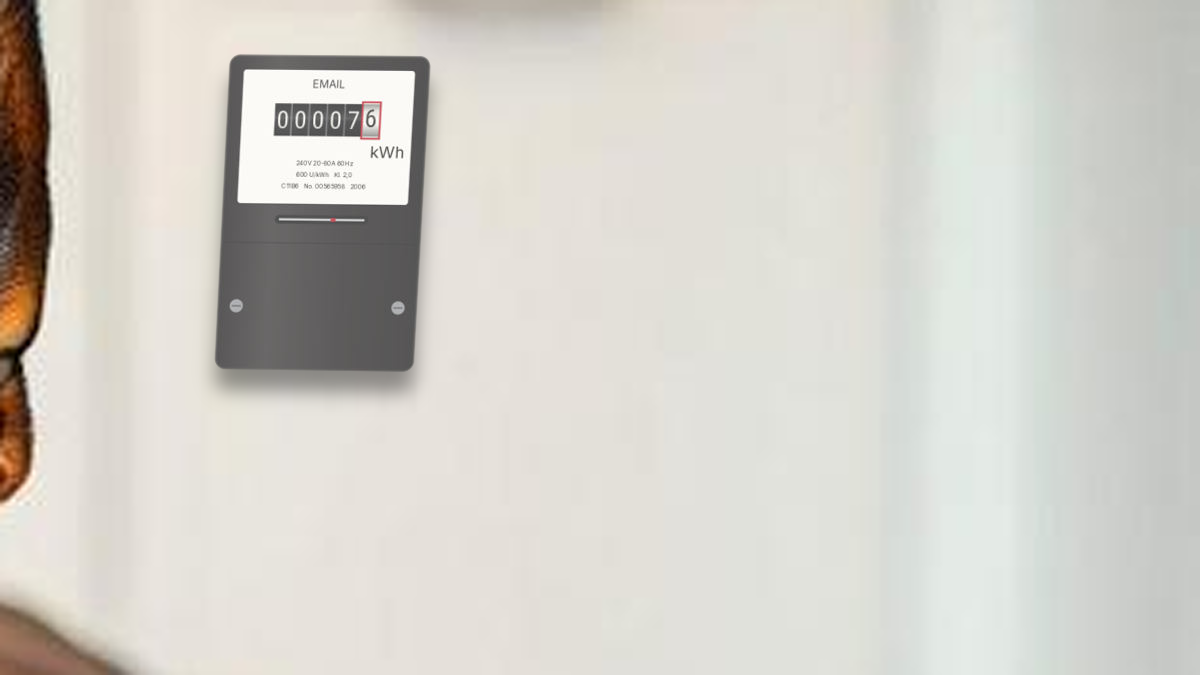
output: 7.6 kWh
